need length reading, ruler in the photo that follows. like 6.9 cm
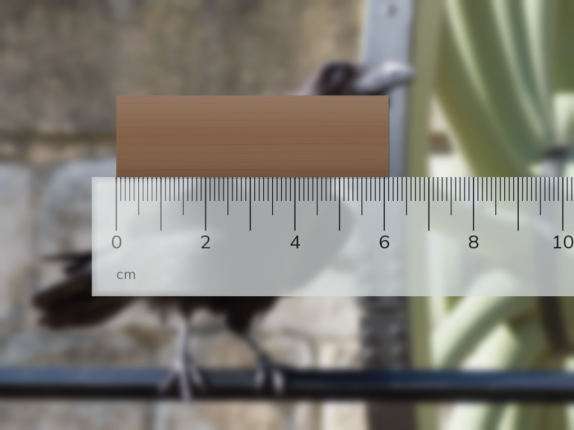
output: 6.1 cm
